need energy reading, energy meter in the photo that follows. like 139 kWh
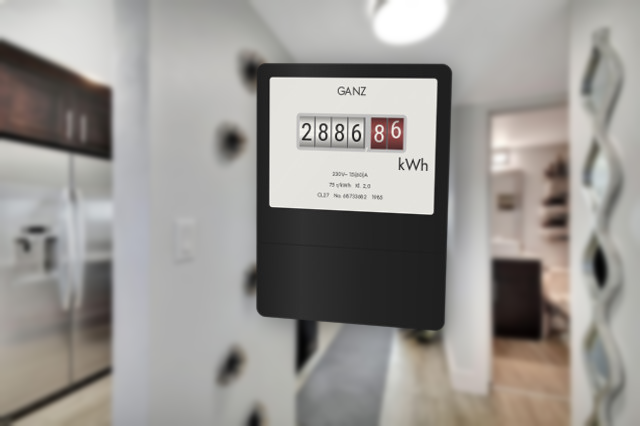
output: 2886.86 kWh
